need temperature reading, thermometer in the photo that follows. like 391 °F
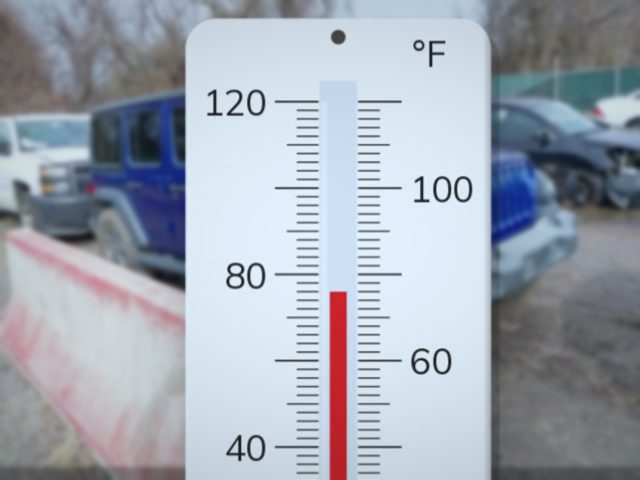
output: 76 °F
